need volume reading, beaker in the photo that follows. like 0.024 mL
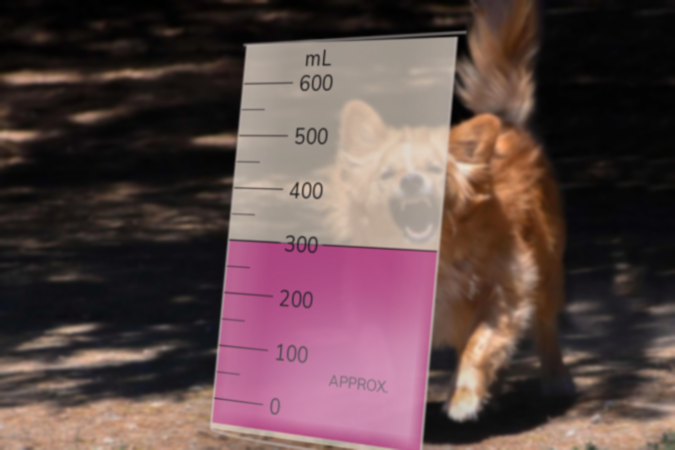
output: 300 mL
